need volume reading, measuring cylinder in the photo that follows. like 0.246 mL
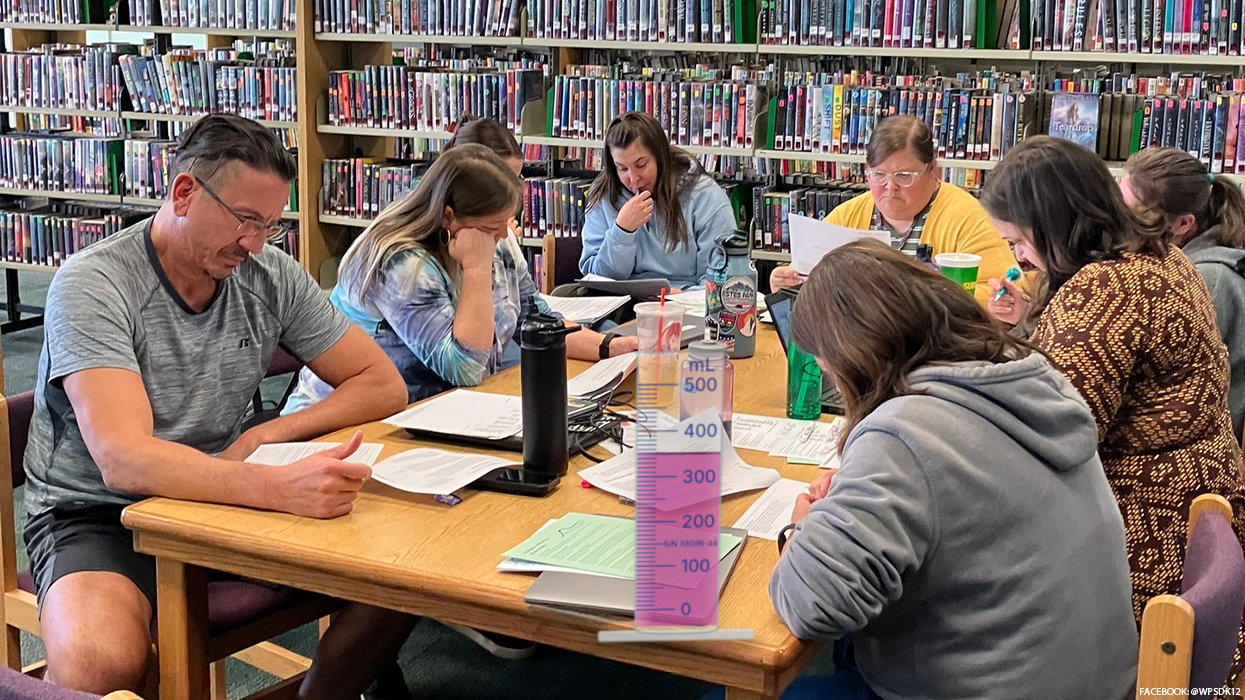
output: 350 mL
